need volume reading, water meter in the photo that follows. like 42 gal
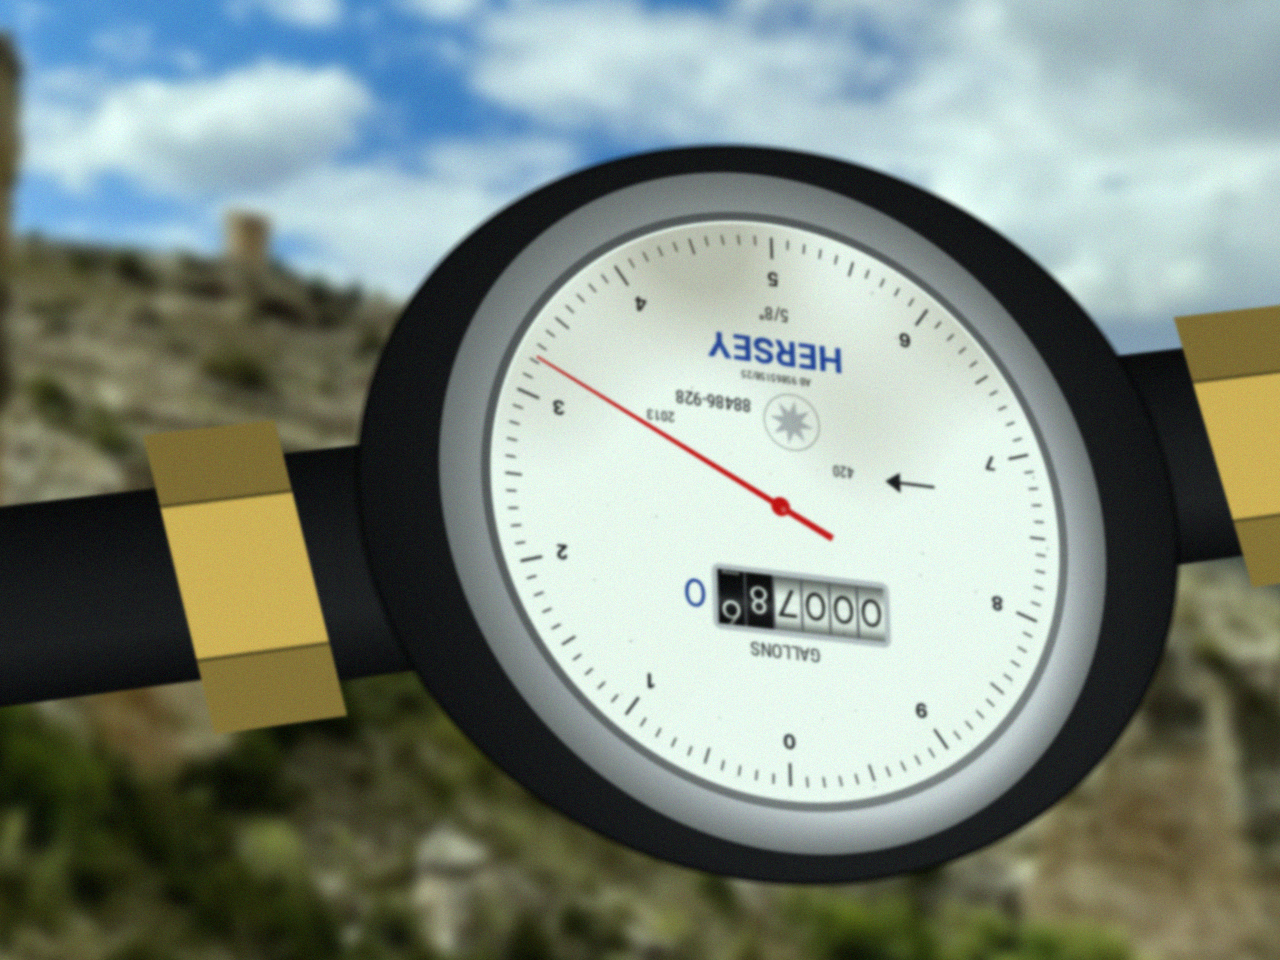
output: 7863.2 gal
